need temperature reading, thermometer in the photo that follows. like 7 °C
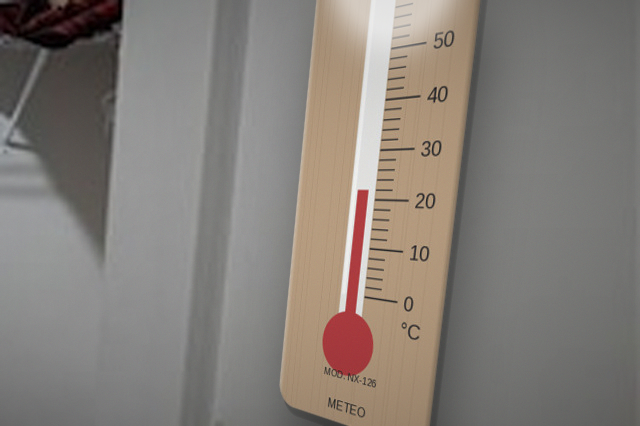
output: 22 °C
